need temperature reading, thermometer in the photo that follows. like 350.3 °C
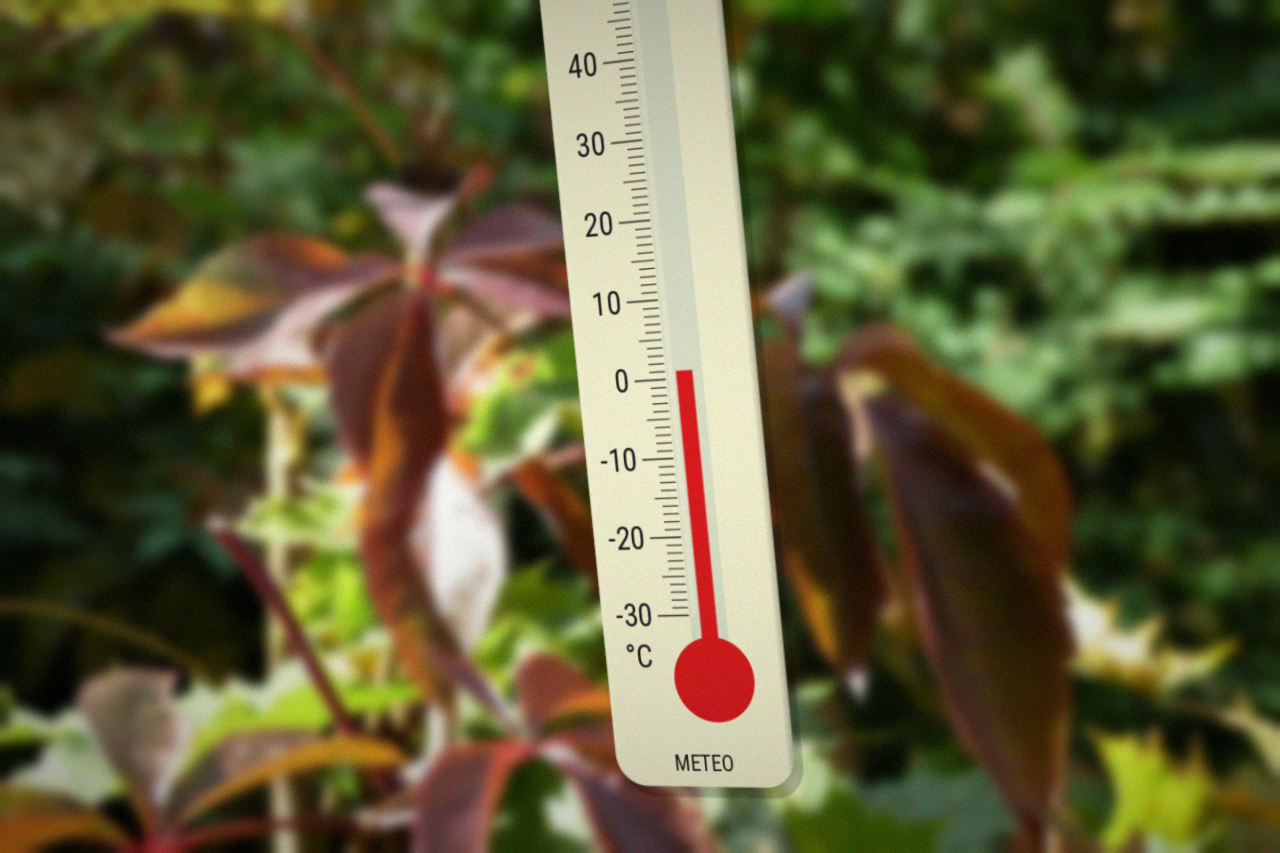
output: 1 °C
